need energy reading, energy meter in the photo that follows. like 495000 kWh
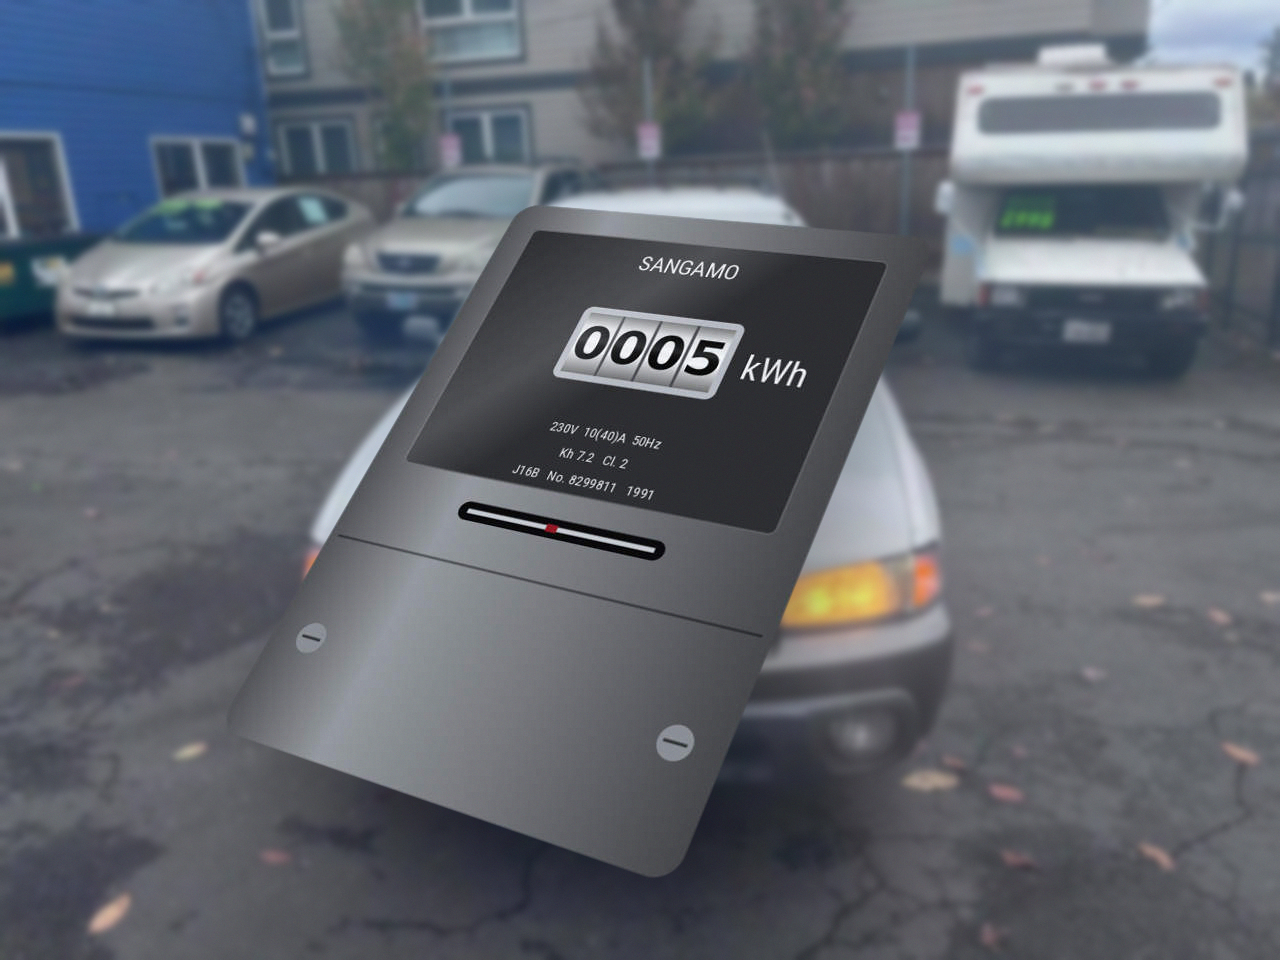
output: 5 kWh
